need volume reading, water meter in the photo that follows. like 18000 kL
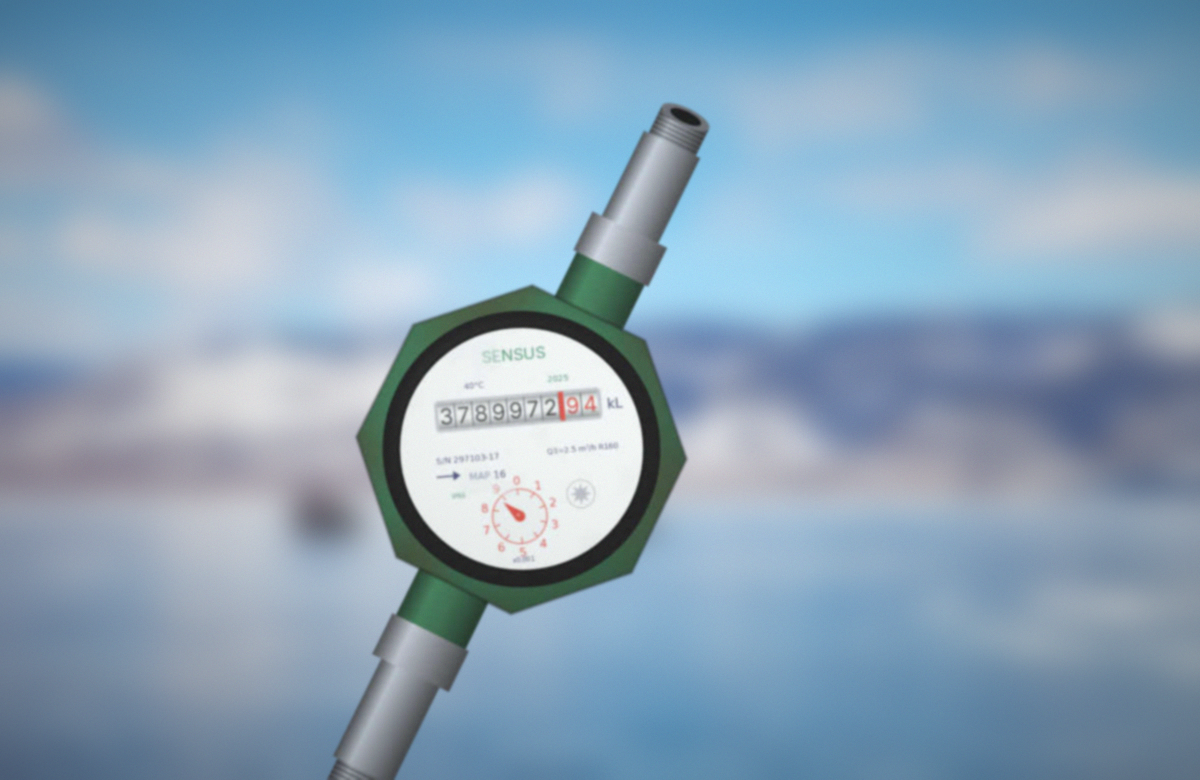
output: 3789972.948 kL
